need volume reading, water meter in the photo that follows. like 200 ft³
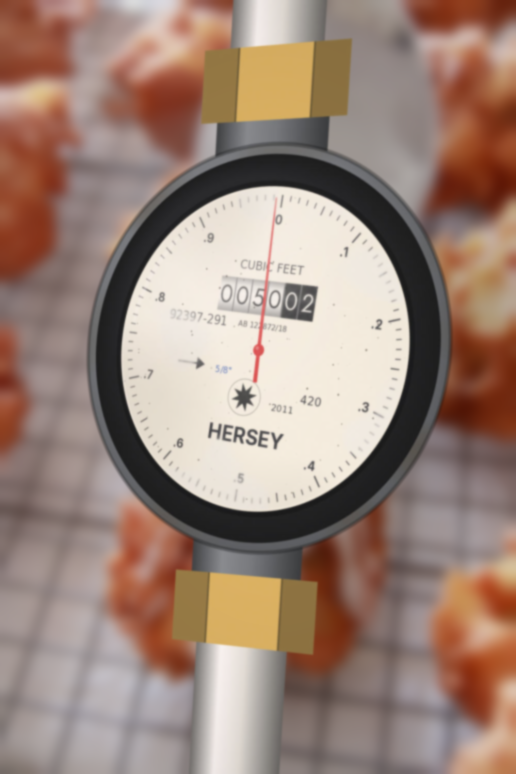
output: 5001.99 ft³
